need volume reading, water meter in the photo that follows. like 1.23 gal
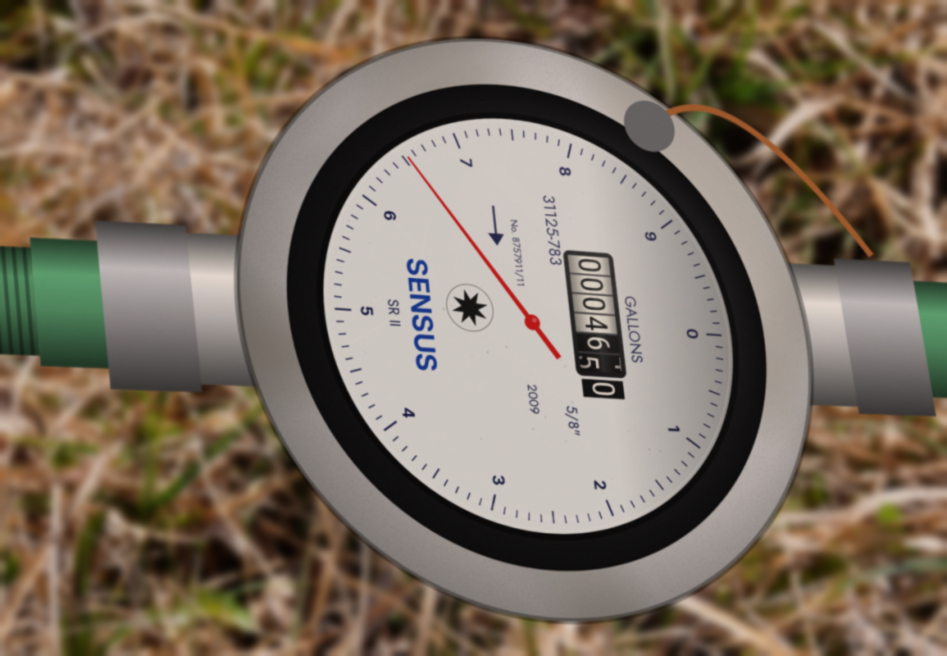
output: 4646.5 gal
